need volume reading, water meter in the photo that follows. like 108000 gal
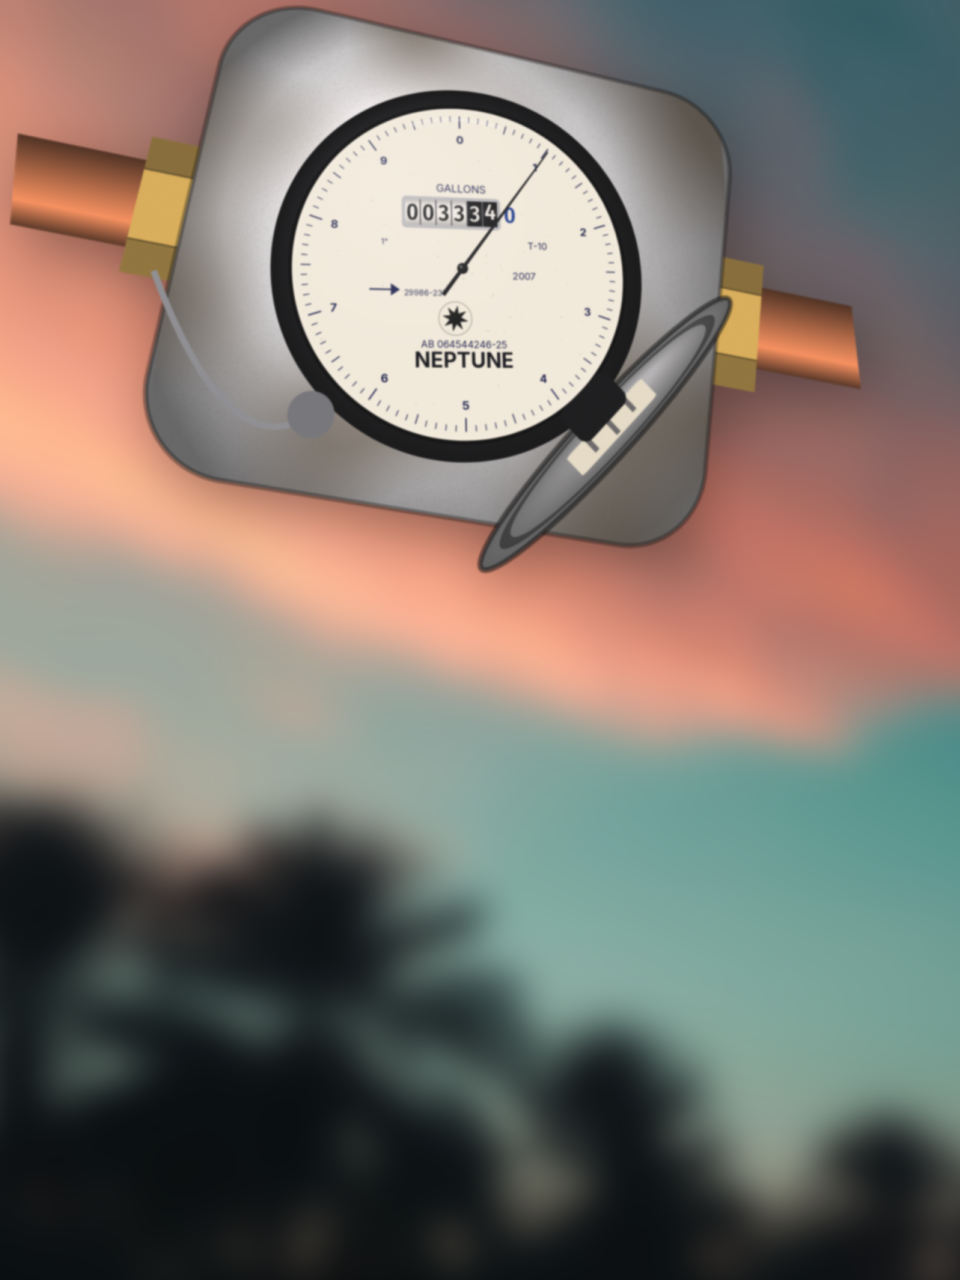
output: 33341.0 gal
